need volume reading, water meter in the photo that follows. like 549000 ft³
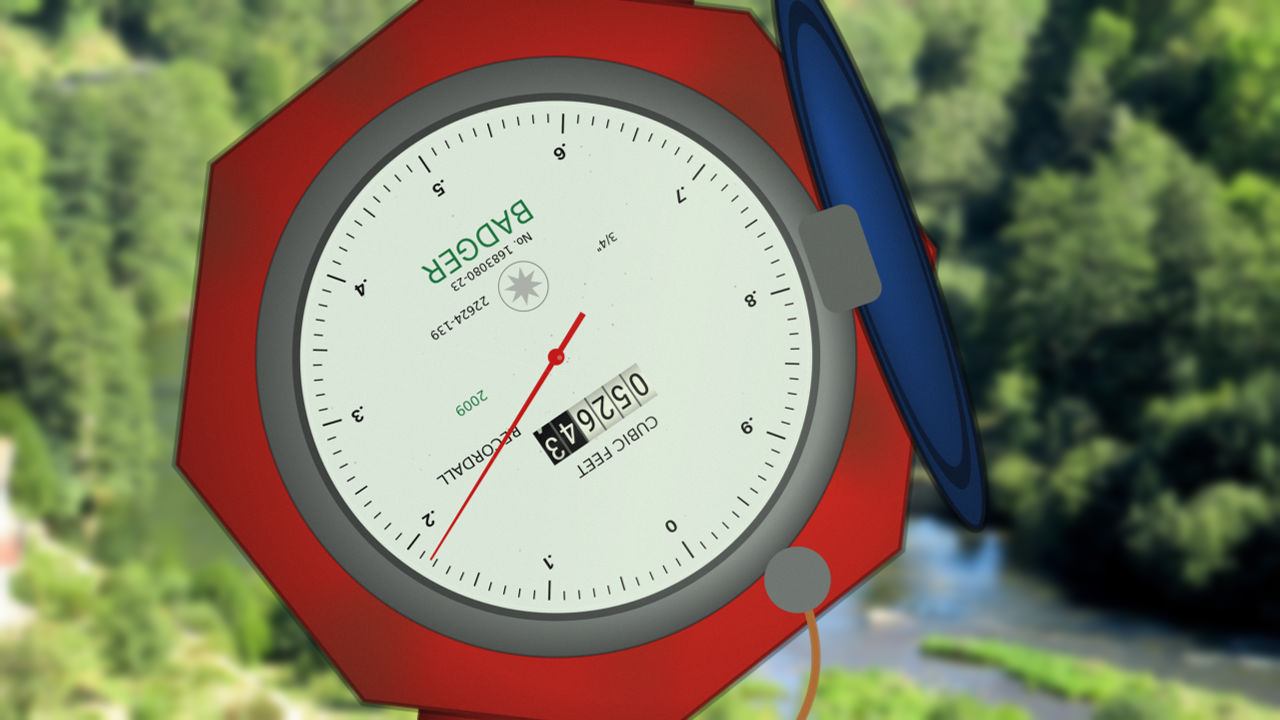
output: 52643.18 ft³
